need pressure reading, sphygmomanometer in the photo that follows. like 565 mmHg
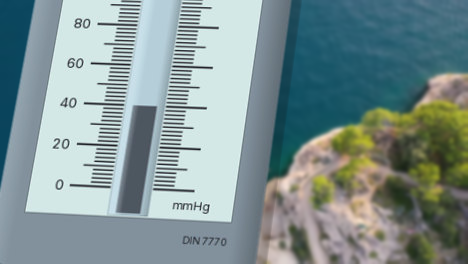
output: 40 mmHg
